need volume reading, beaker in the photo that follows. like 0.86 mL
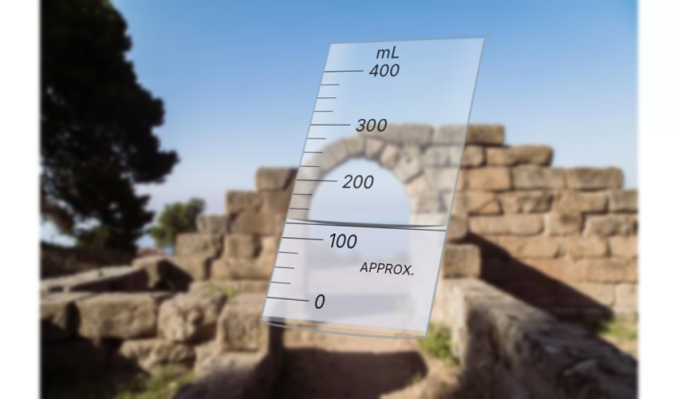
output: 125 mL
